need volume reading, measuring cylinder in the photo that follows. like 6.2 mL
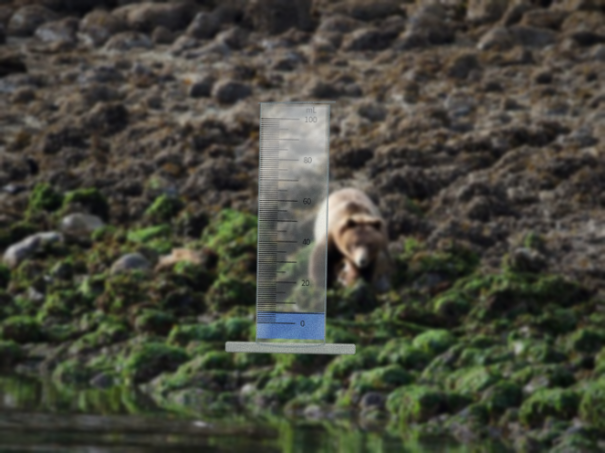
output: 5 mL
